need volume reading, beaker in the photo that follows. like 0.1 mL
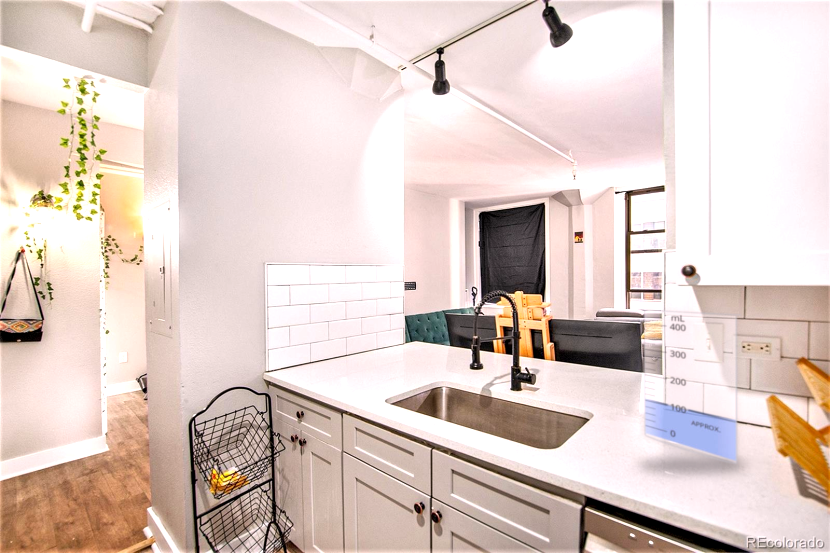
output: 100 mL
